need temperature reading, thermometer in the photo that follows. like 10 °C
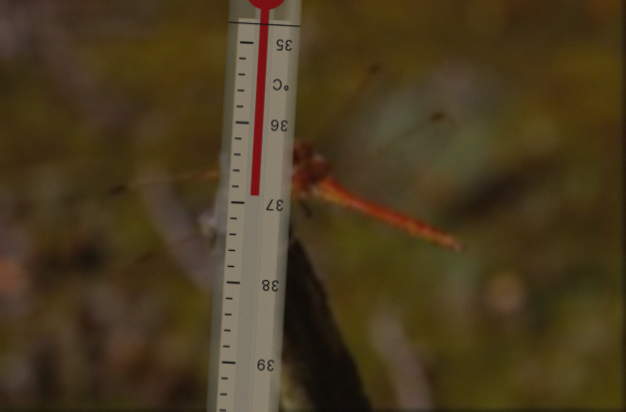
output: 36.9 °C
